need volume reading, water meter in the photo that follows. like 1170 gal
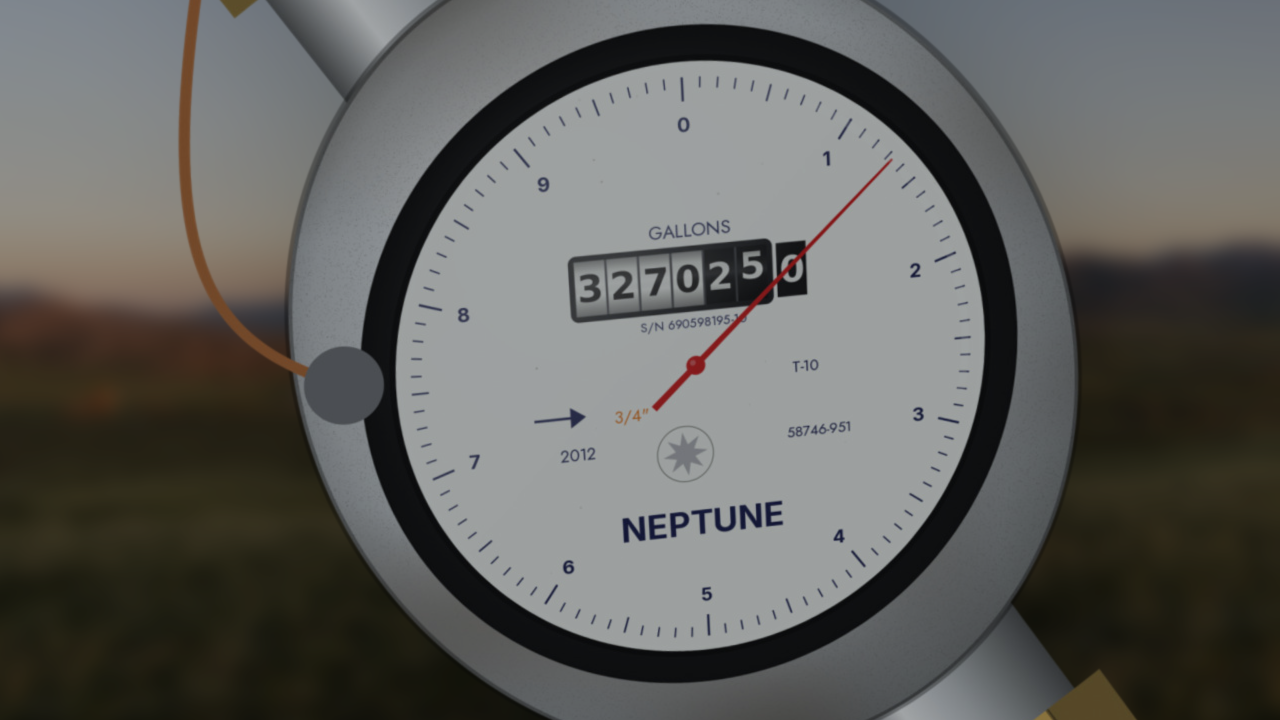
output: 3270251.3 gal
